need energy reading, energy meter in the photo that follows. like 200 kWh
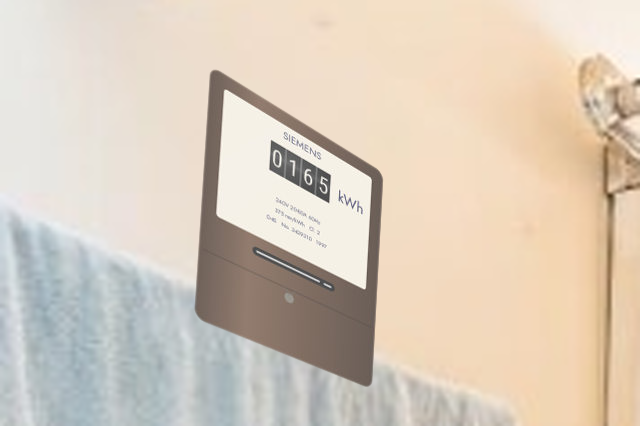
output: 165 kWh
